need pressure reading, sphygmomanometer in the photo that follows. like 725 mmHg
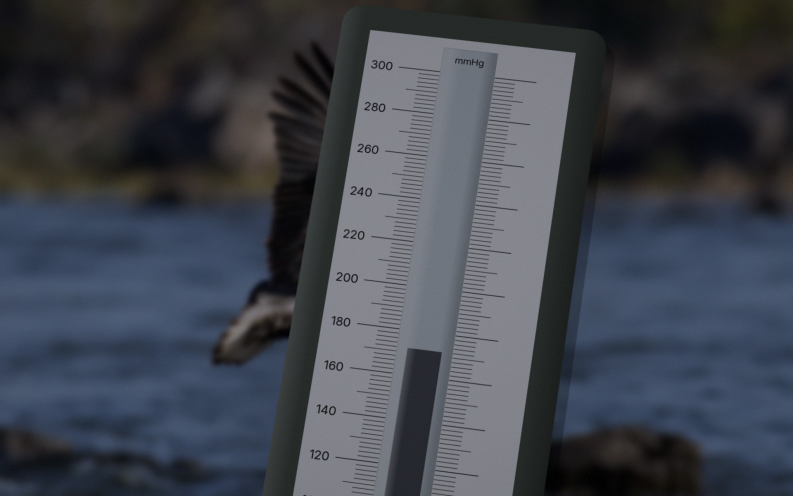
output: 172 mmHg
